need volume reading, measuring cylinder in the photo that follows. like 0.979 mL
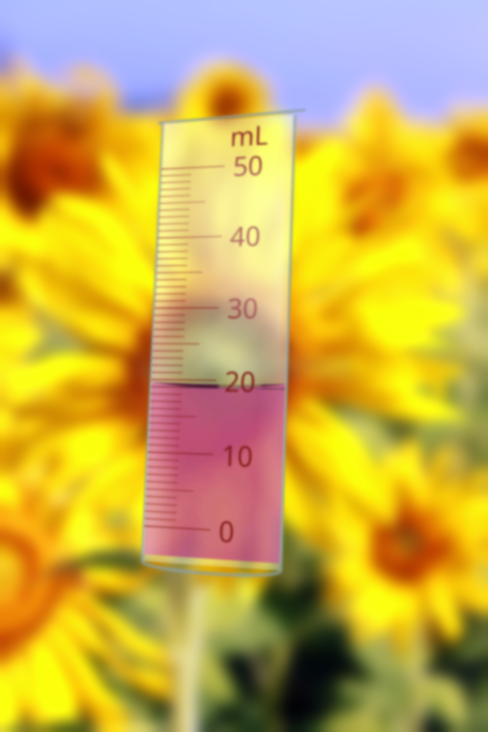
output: 19 mL
